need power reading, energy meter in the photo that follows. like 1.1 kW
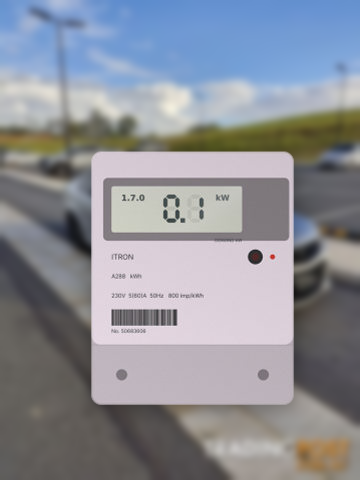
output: 0.1 kW
